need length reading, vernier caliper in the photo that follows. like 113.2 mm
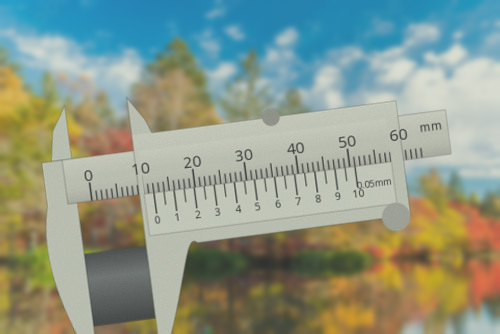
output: 12.0 mm
